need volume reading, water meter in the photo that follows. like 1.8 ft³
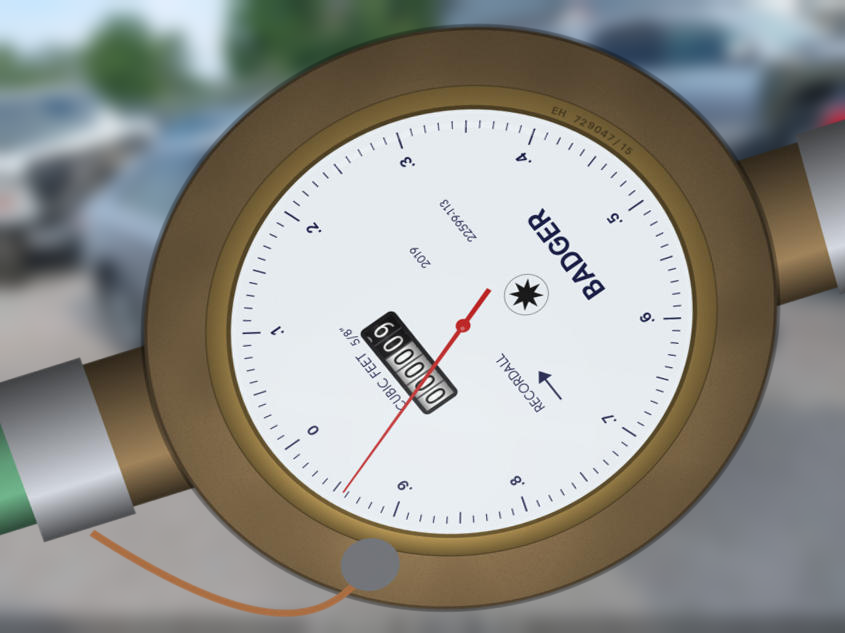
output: 8.94 ft³
